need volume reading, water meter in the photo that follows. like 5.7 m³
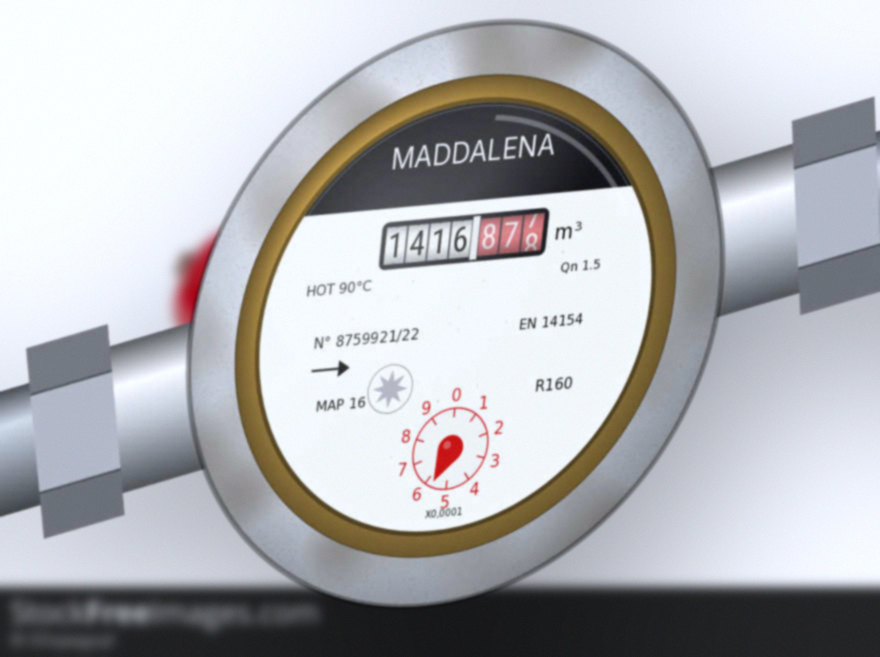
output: 1416.8775 m³
